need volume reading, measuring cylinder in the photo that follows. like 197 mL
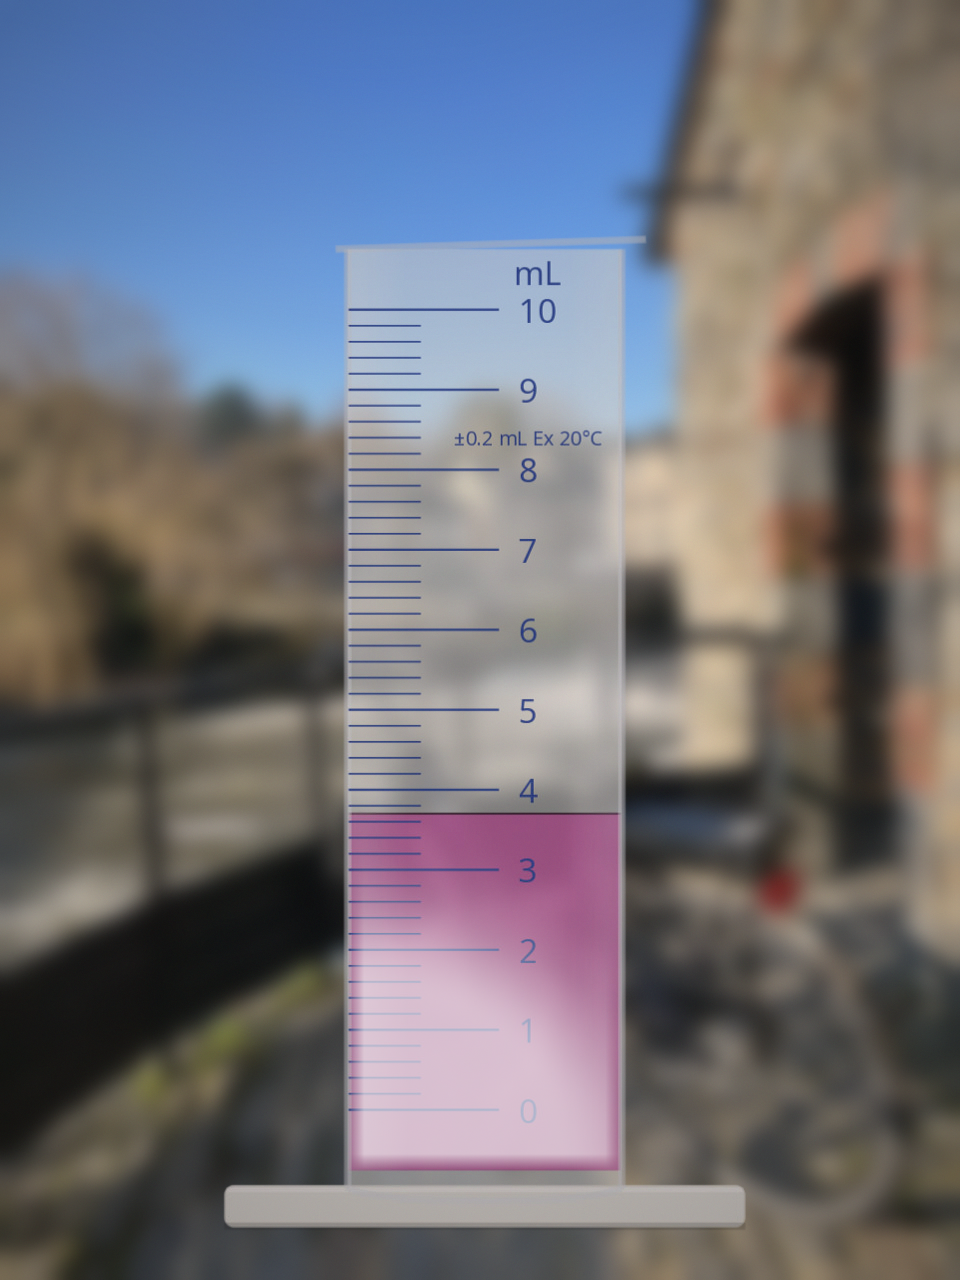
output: 3.7 mL
